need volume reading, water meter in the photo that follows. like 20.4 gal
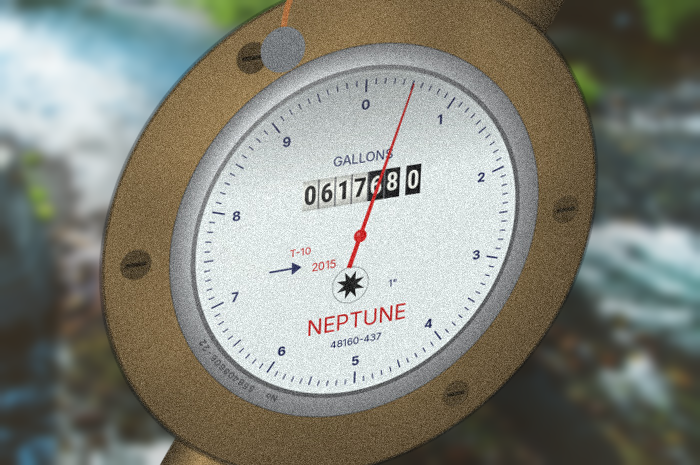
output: 617680.5 gal
